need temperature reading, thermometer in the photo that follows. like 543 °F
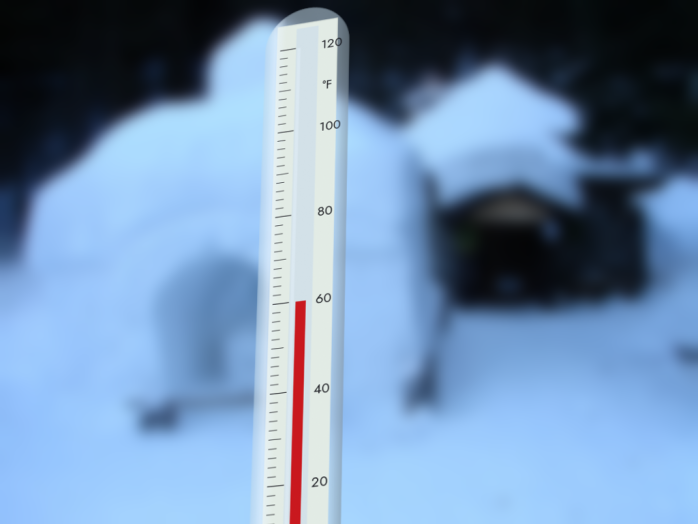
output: 60 °F
